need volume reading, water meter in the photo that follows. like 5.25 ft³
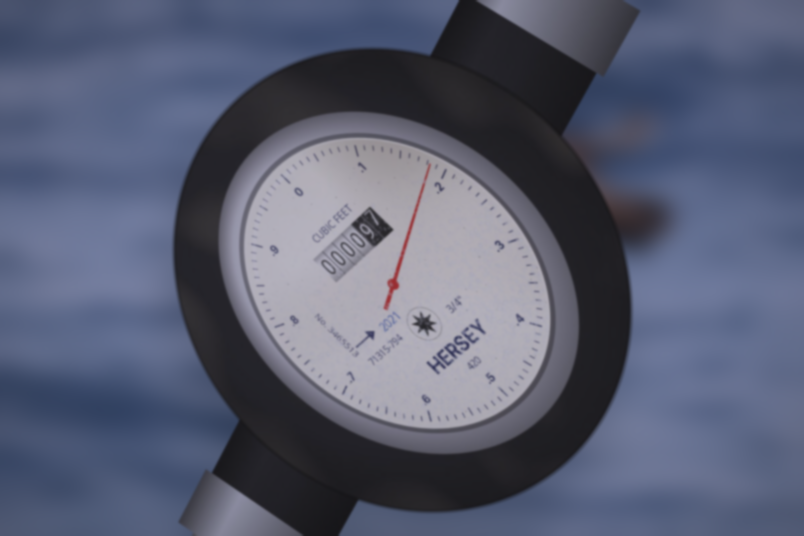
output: 97.18 ft³
